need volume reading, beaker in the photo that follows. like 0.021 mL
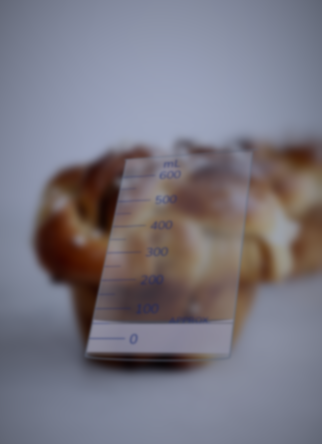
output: 50 mL
